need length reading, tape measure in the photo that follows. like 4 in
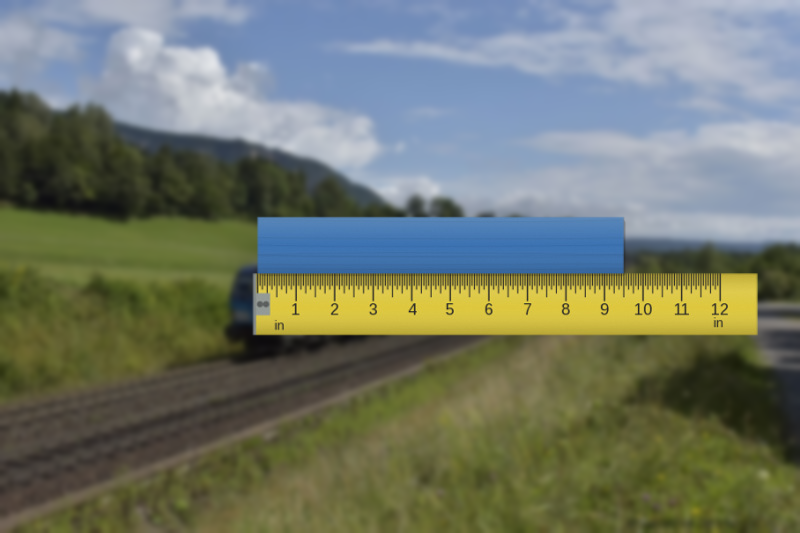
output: 9.5 in
